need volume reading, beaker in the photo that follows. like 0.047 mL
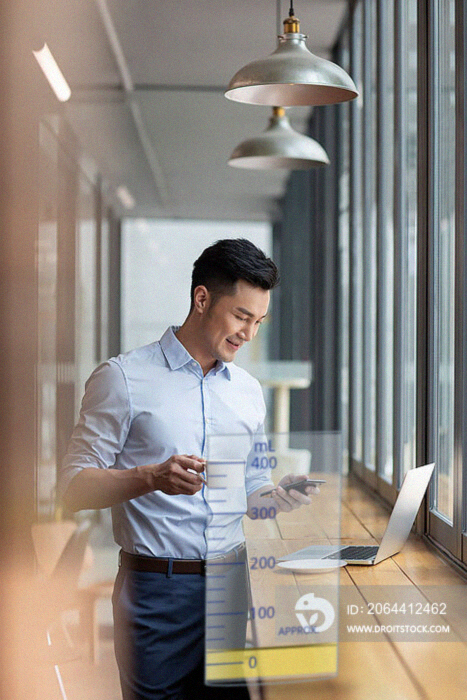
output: 25 mL
